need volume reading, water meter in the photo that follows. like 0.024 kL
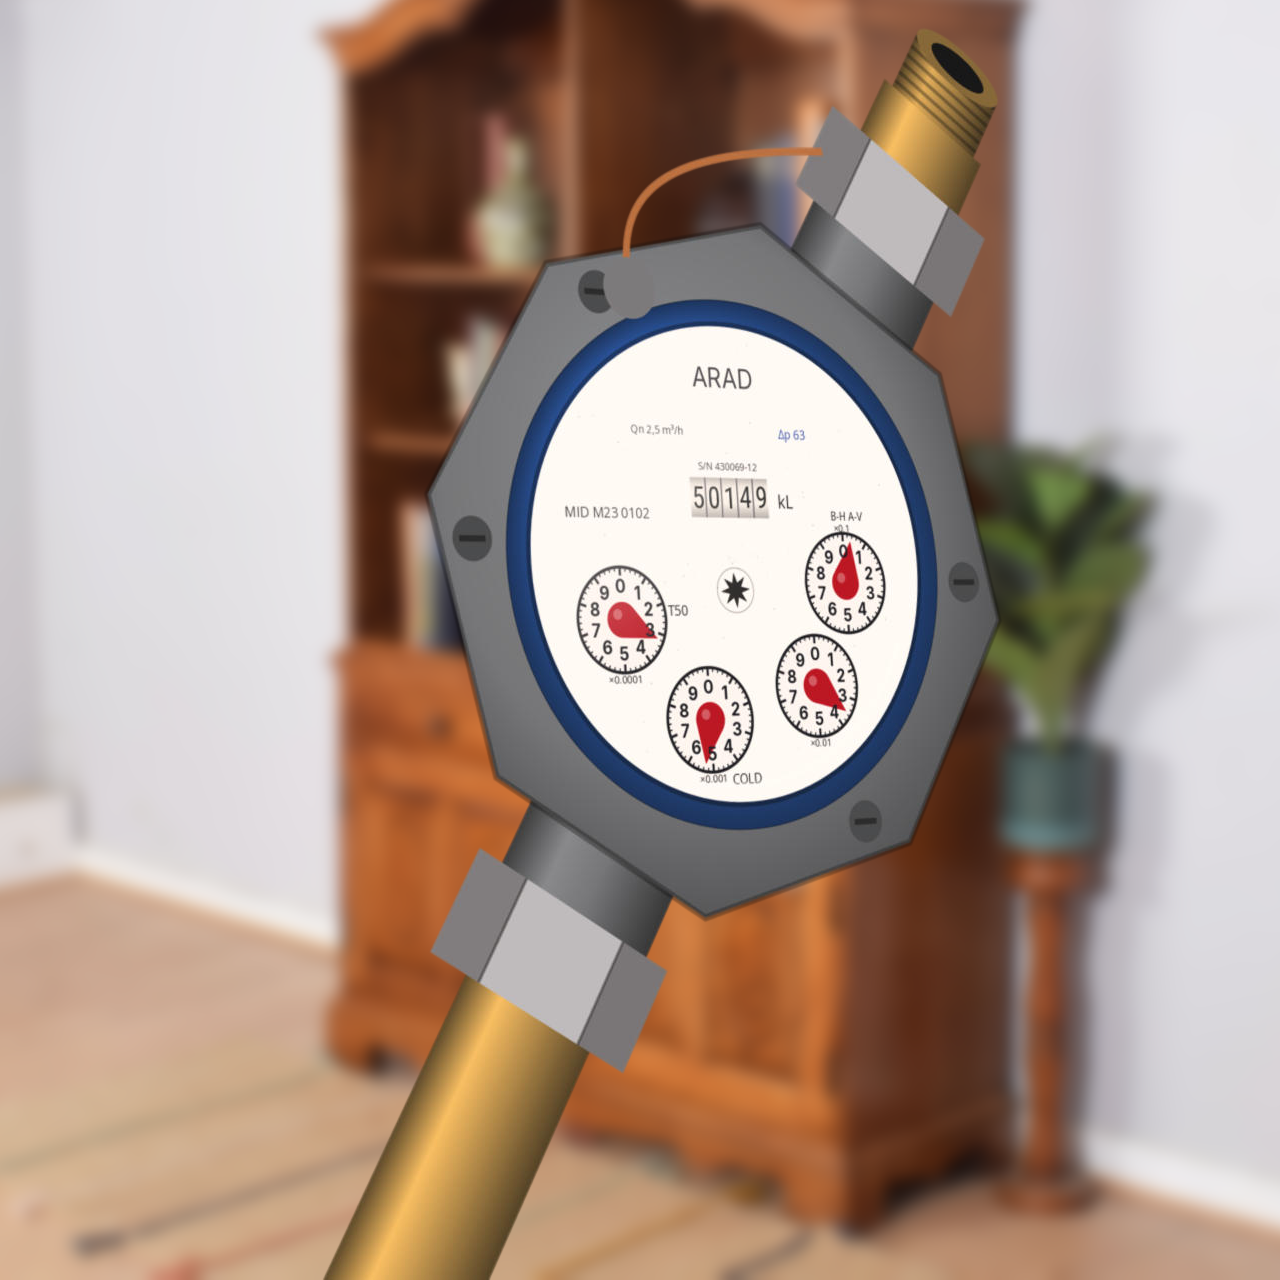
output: 50149.0353 kL
